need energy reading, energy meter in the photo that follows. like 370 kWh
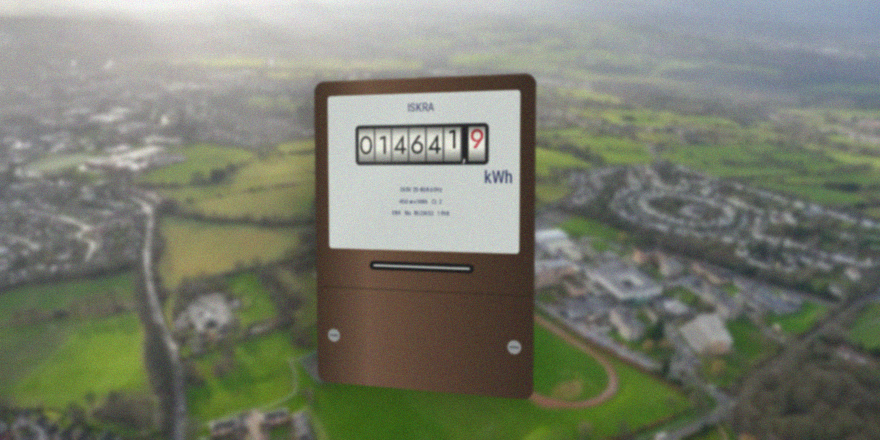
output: 14641.9 kWh
